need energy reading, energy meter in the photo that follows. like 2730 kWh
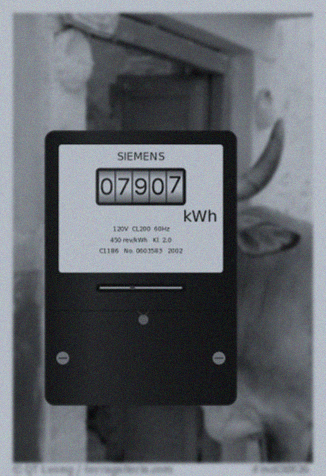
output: 7907 kWh
